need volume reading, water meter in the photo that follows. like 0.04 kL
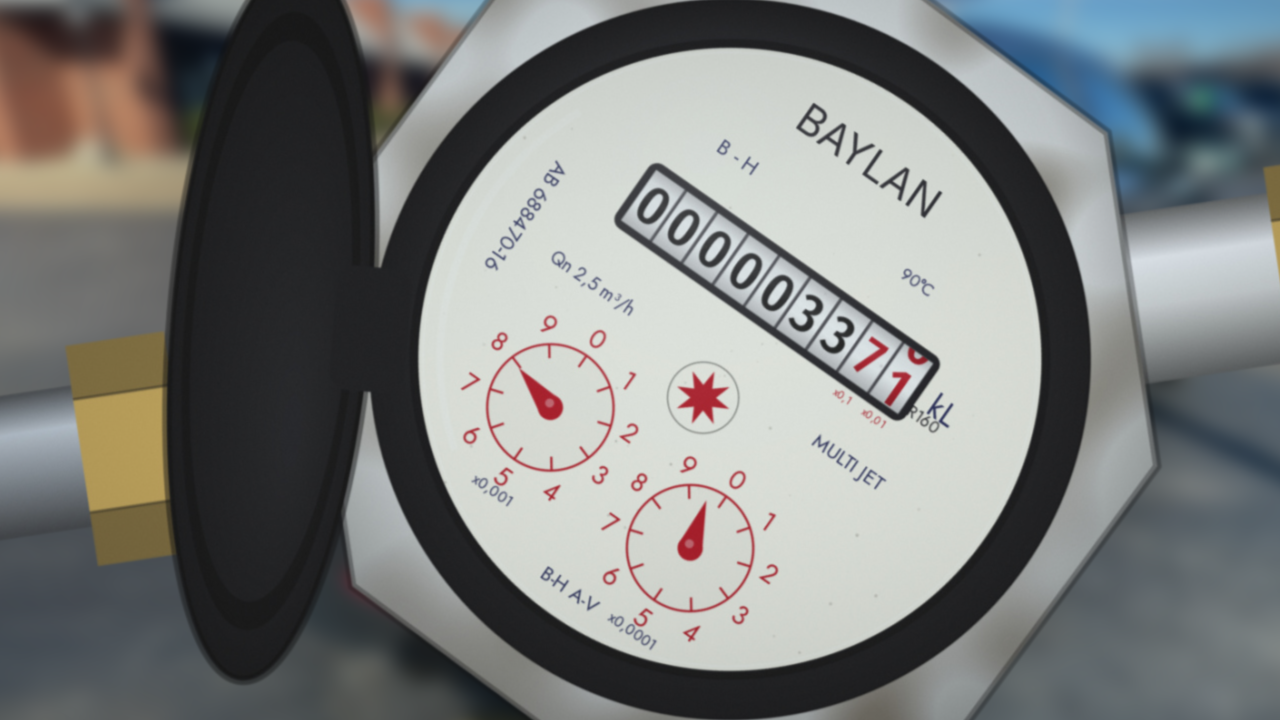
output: 33.7079 kL
